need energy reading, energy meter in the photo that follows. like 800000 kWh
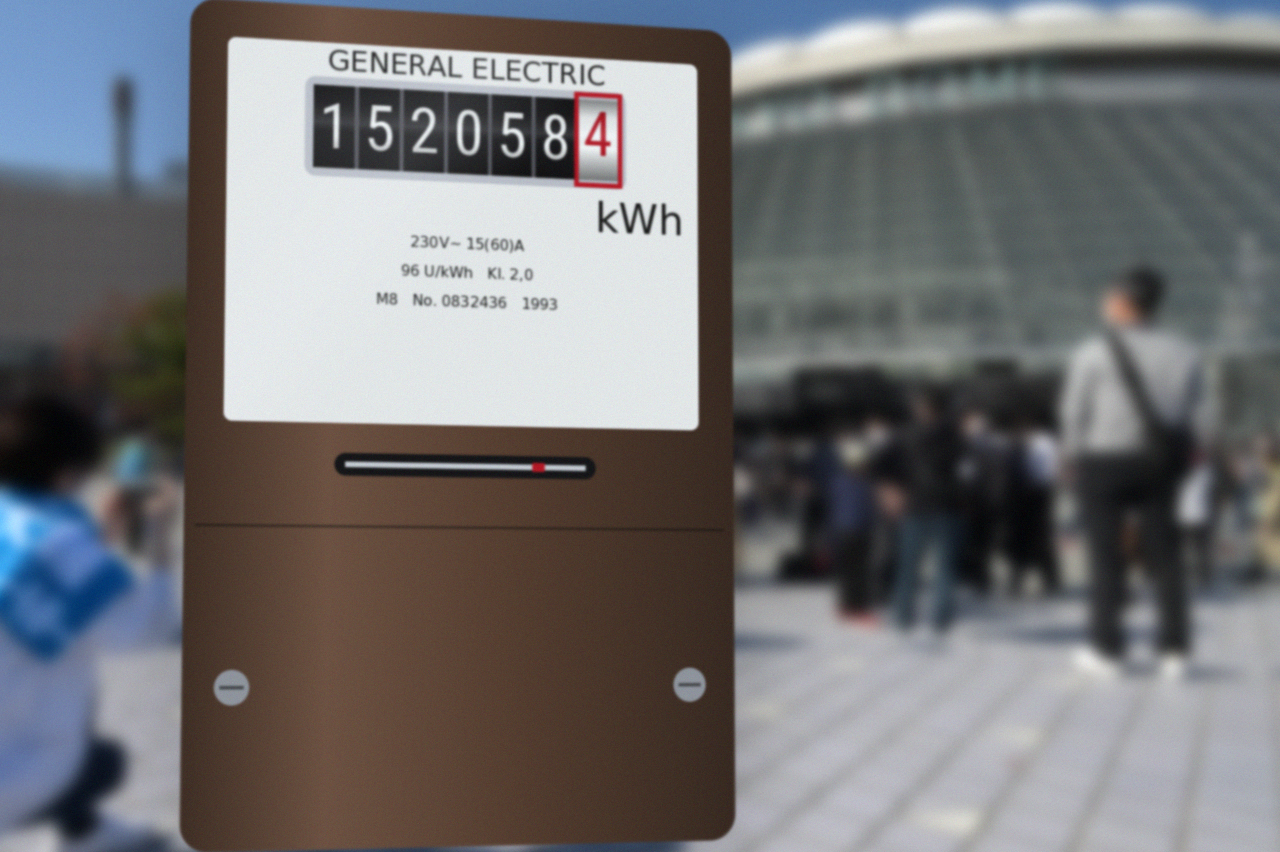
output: 152058.4 kWh
